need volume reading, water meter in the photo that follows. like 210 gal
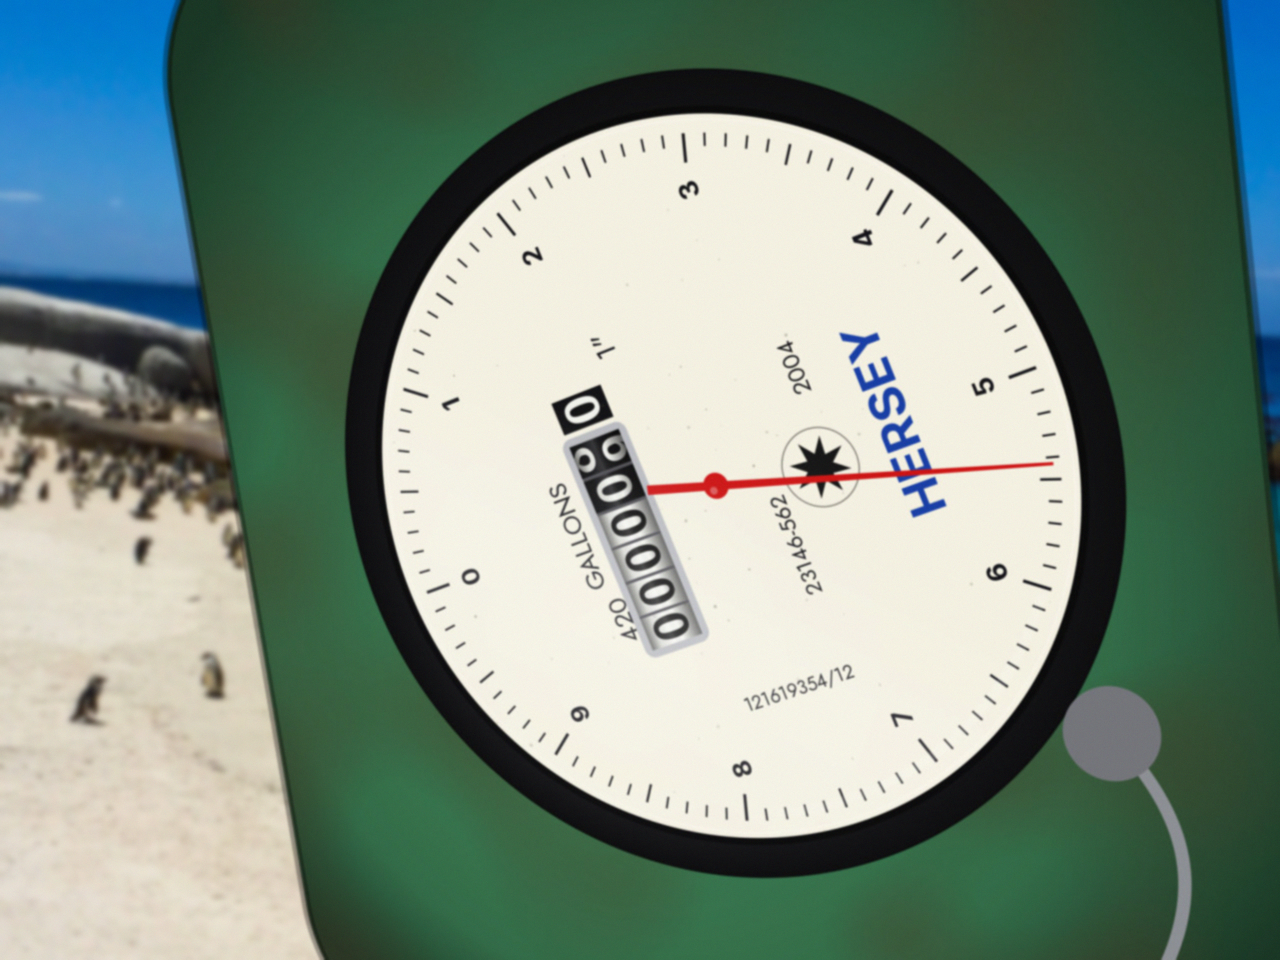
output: 85.4 gal
